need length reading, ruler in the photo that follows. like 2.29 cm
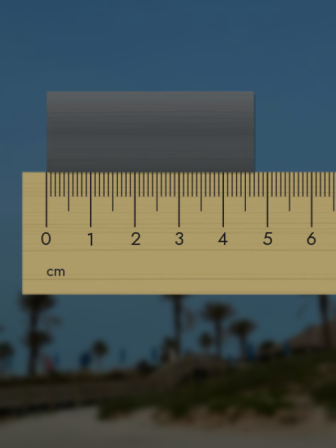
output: 4.7 cm
